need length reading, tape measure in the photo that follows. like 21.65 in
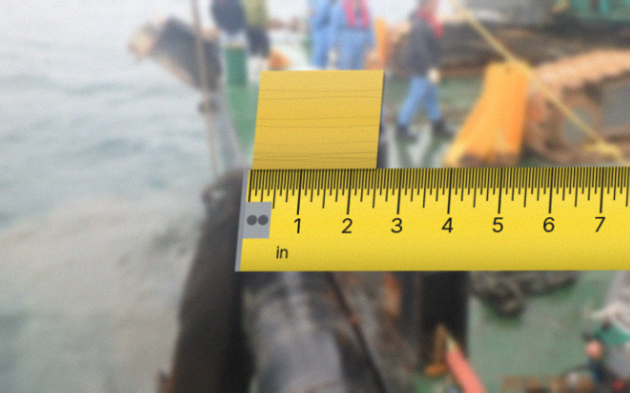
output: 2.5 in
